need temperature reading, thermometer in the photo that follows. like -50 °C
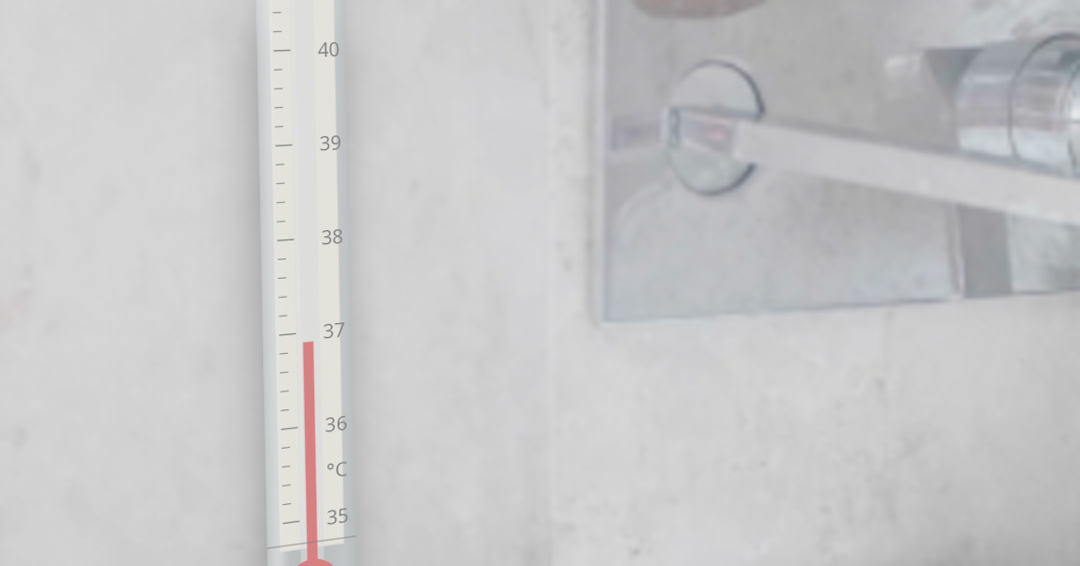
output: 36.9 °C
